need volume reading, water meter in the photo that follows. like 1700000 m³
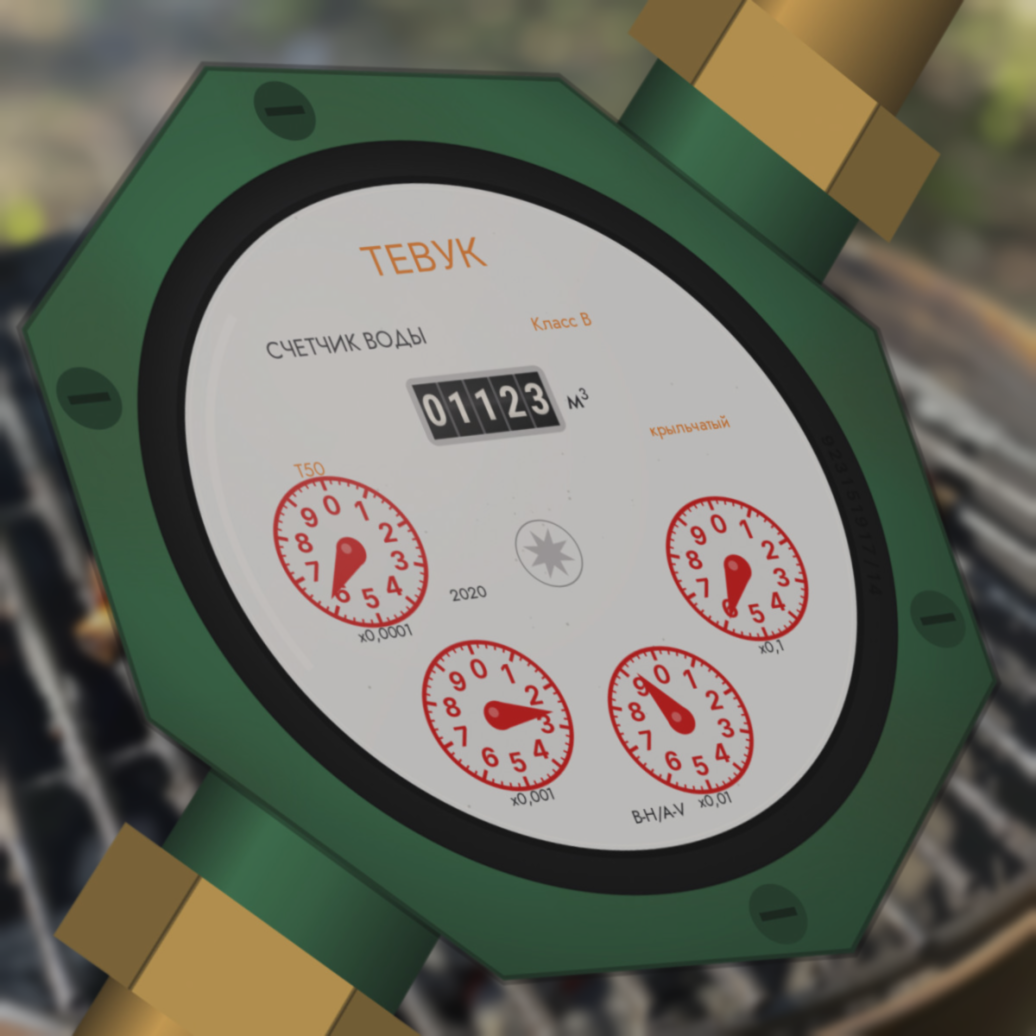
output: 1123.5926 m³
